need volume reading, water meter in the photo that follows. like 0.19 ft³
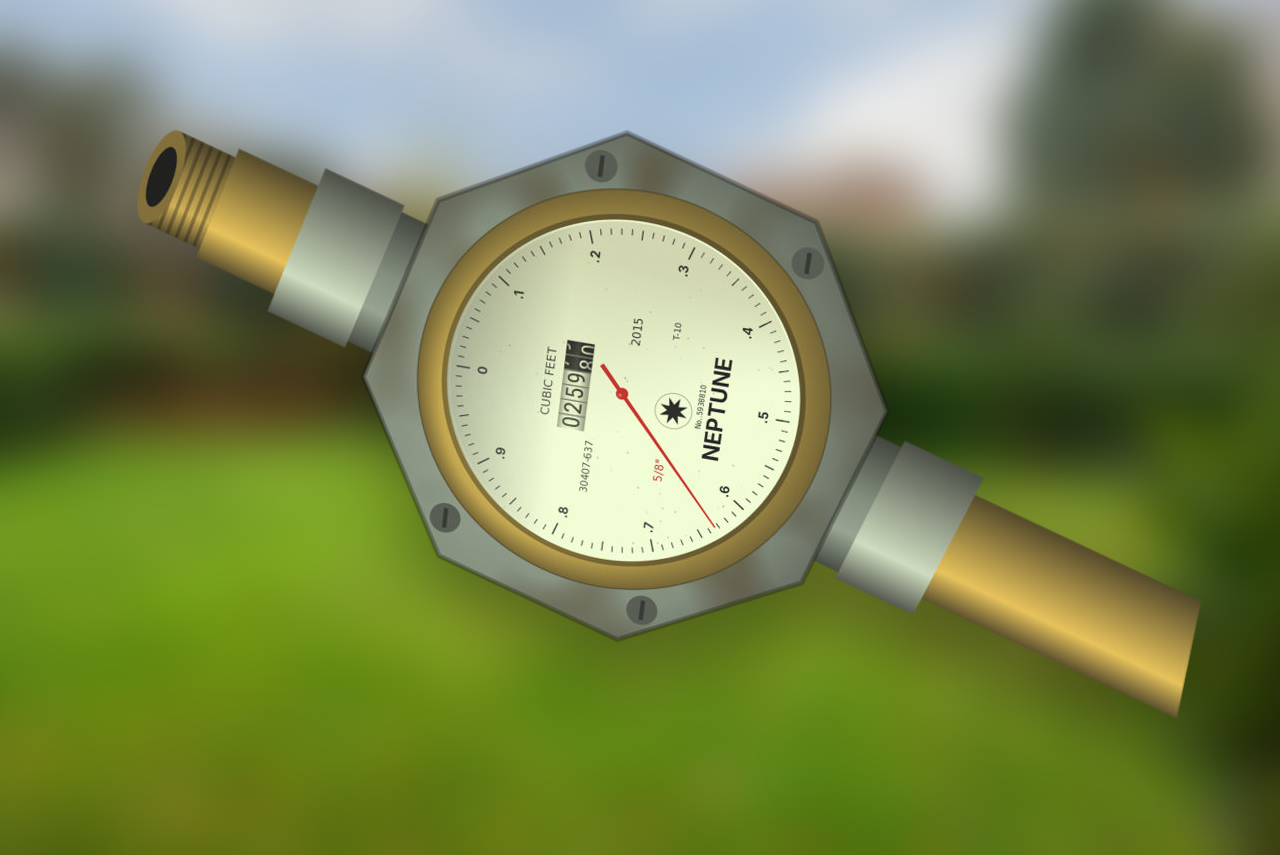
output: 25979.63 ft³
